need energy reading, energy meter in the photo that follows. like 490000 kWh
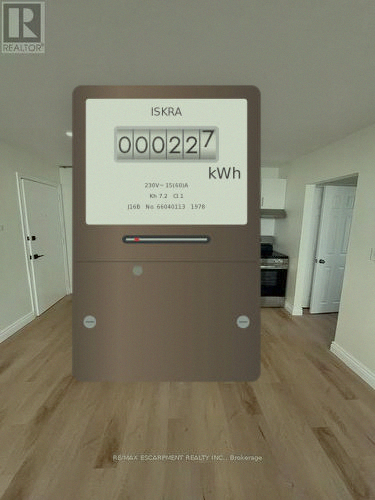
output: 227 kWh
